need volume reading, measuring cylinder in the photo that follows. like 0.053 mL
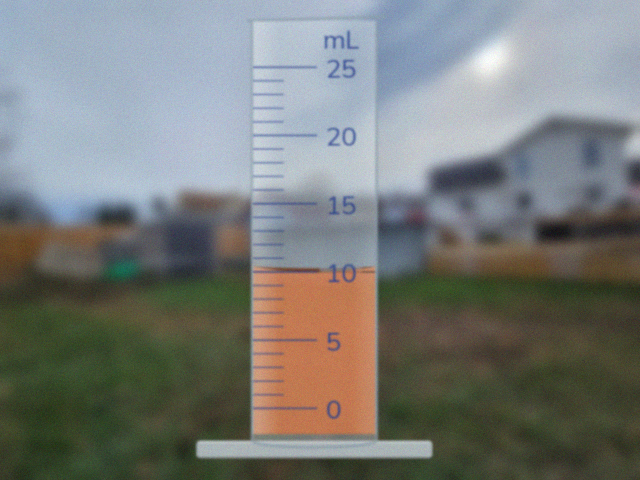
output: 10 mL
